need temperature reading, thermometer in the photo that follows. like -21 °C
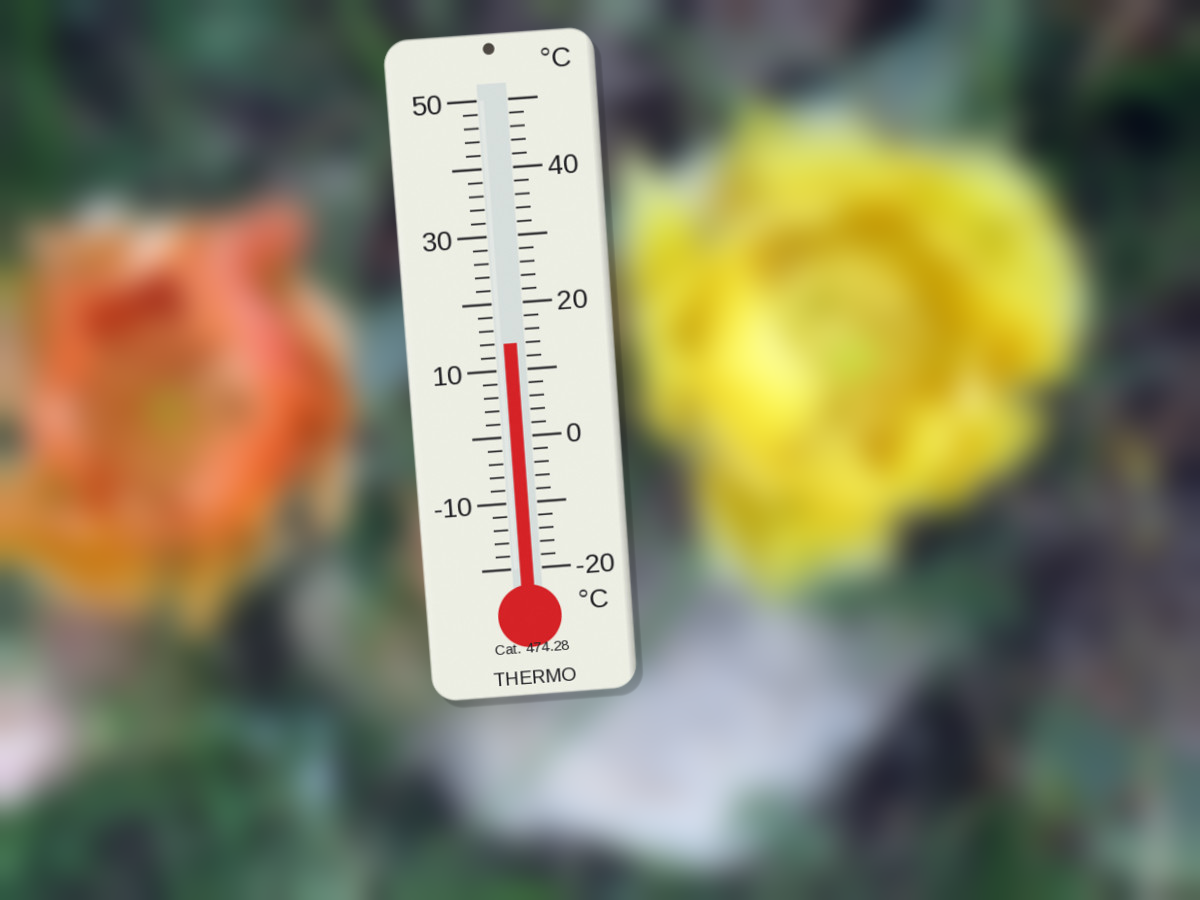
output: 14 °C
